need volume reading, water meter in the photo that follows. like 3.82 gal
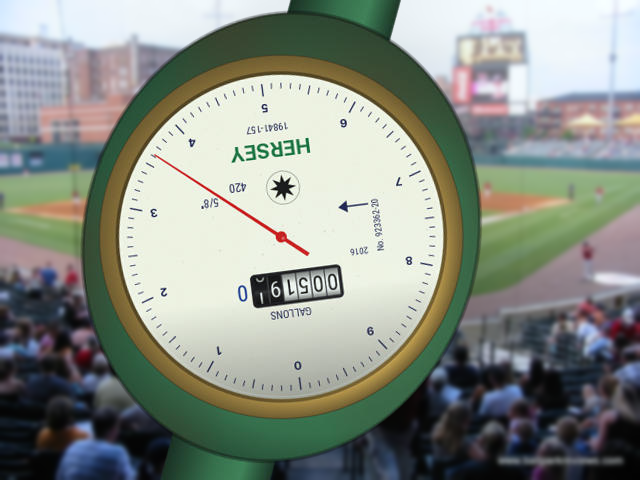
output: 51913.6 gal
